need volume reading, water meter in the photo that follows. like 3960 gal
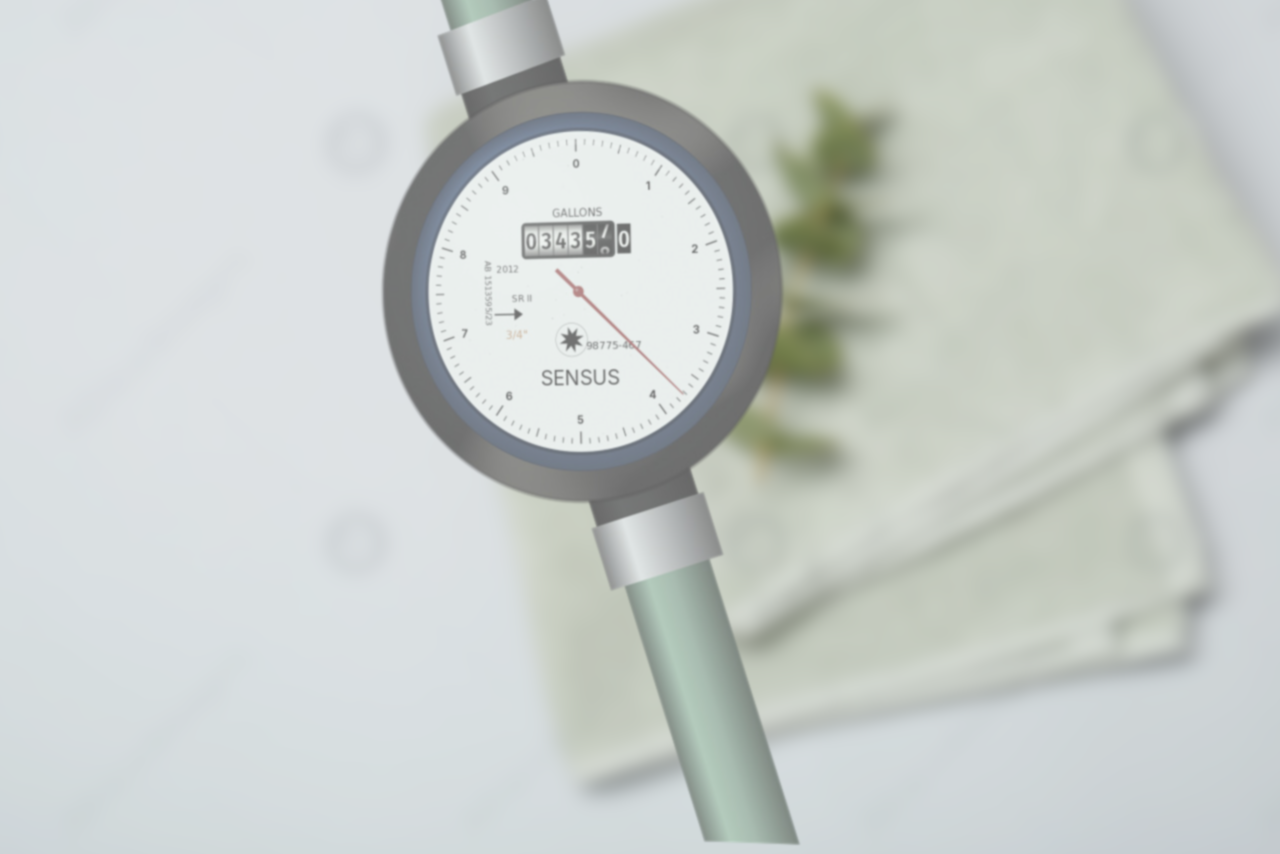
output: 343573.7 gal
